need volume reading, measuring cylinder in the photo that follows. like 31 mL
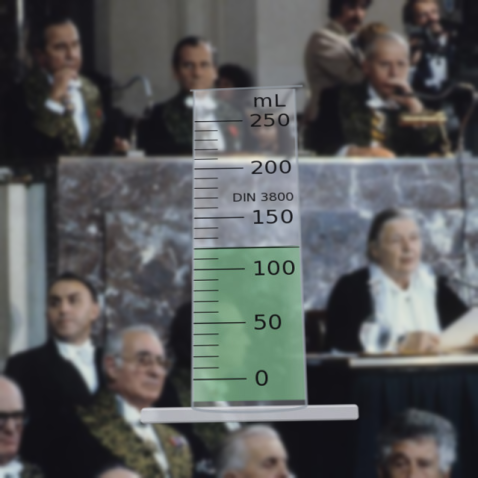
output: 120 mL
